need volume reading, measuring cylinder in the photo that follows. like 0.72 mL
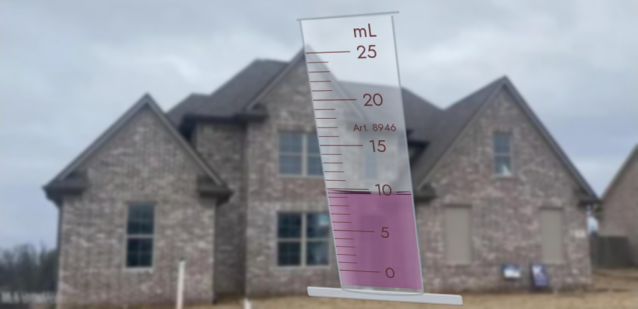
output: 9.5 mL
